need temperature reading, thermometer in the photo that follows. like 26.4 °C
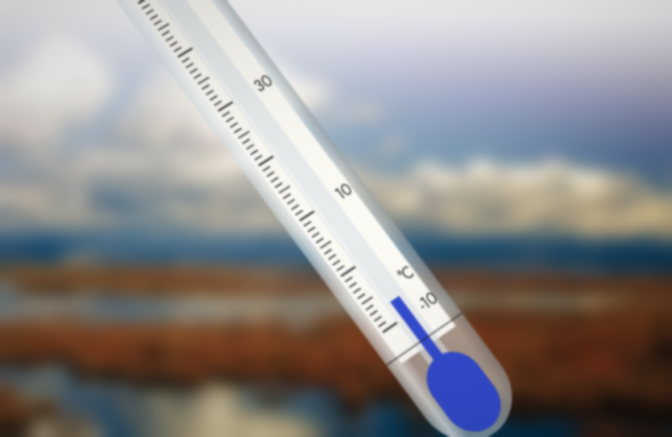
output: -7 °C
